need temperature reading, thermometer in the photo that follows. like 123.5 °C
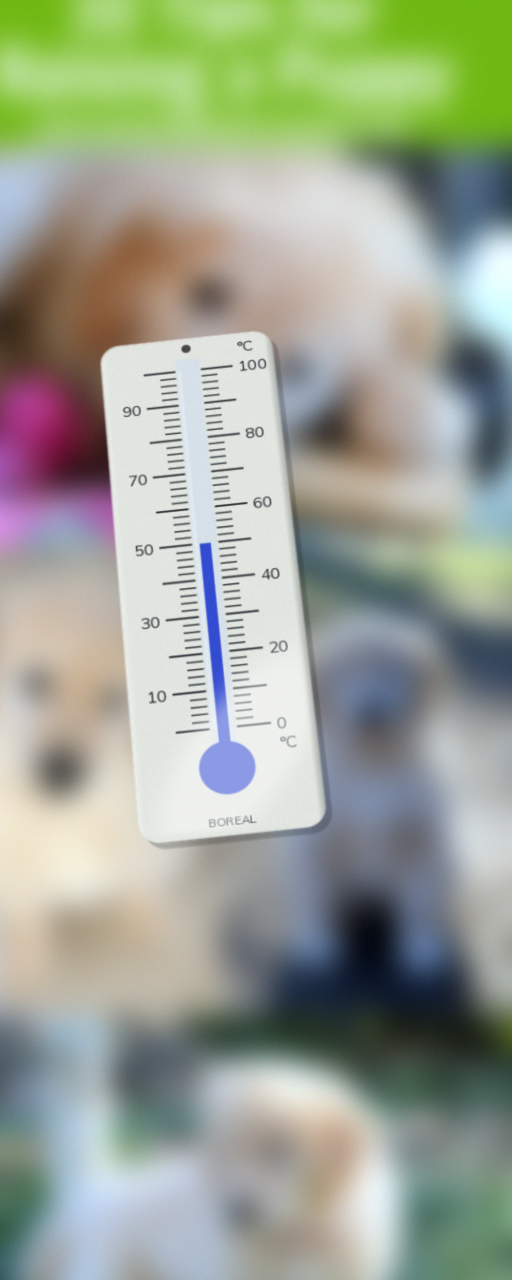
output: 50 °C
